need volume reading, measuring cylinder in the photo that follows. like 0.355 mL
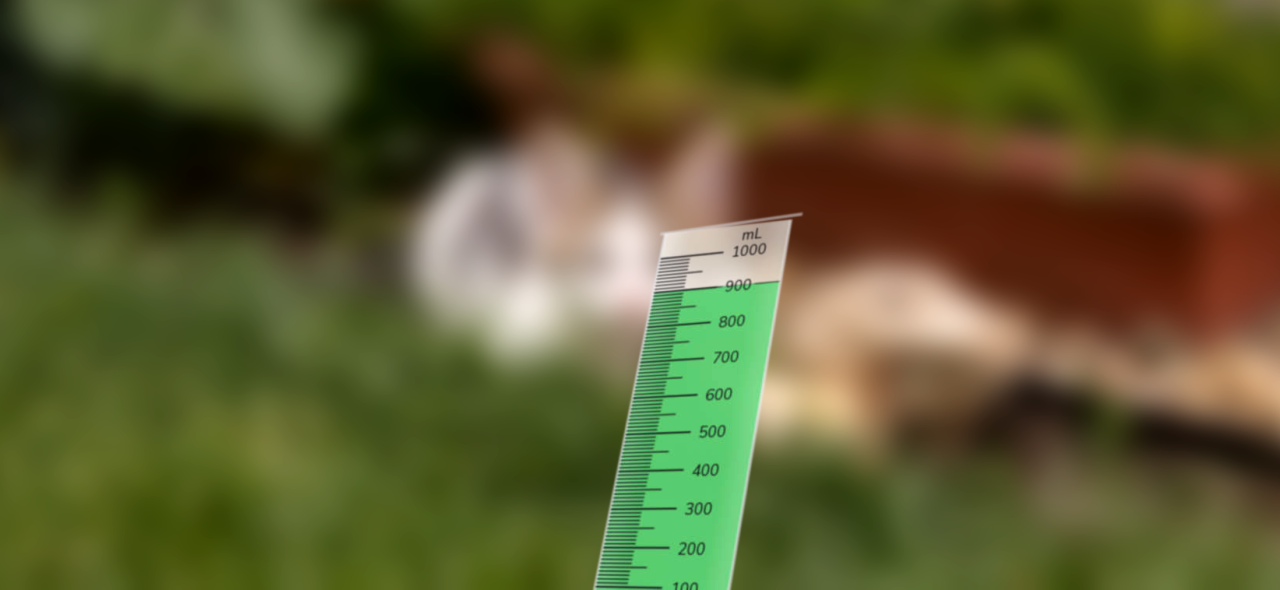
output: 900 mL
